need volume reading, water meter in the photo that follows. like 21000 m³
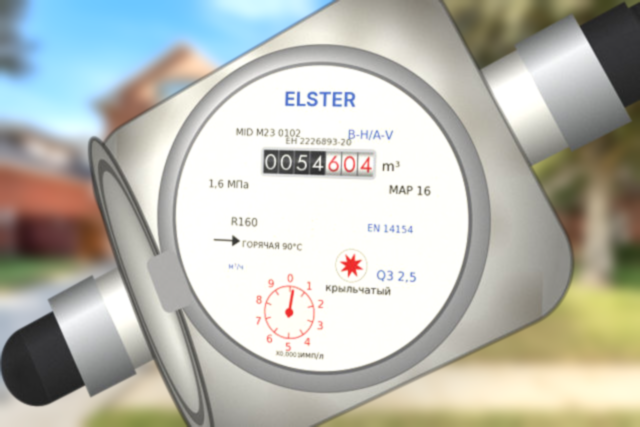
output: 54.6040 m³
